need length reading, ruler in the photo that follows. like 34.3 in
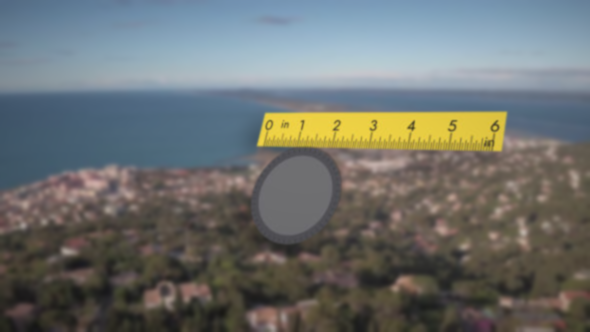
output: 2.5 in
